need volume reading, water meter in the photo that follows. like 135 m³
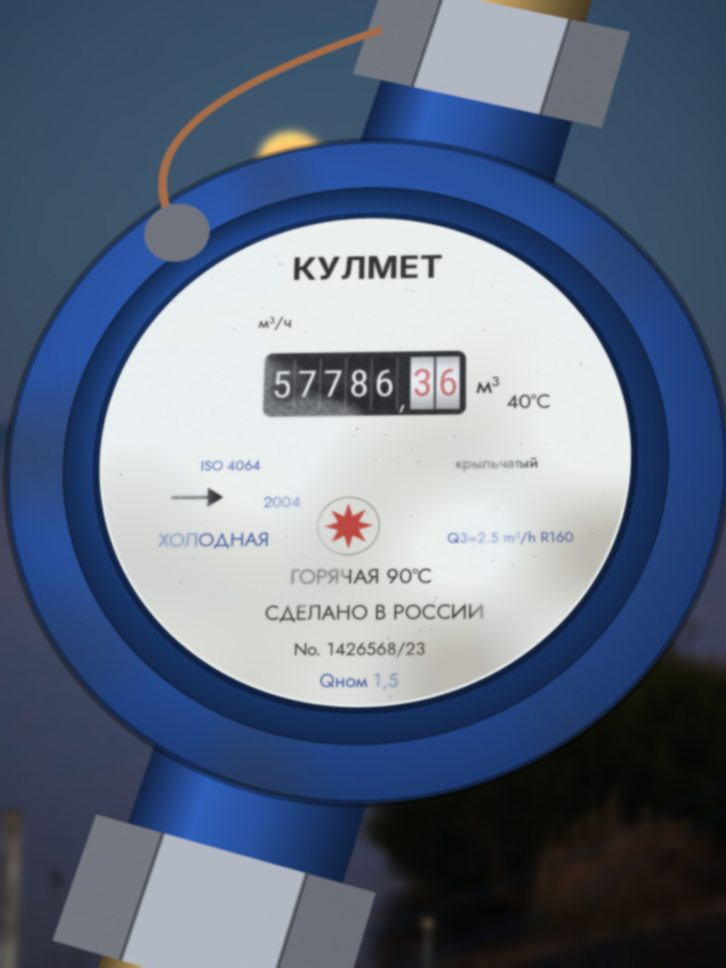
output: 57786.36 m³
